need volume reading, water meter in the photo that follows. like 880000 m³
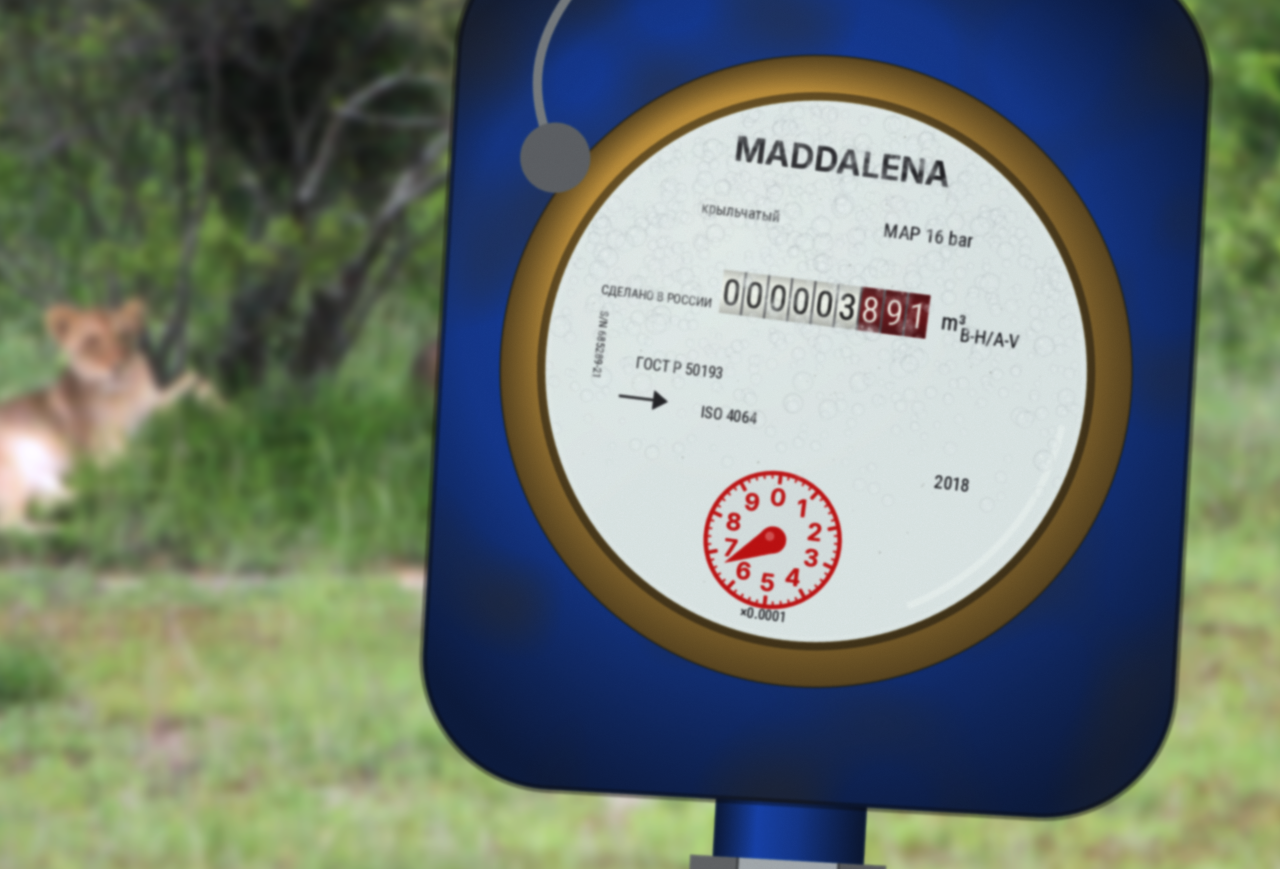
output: 3.8916 m³
